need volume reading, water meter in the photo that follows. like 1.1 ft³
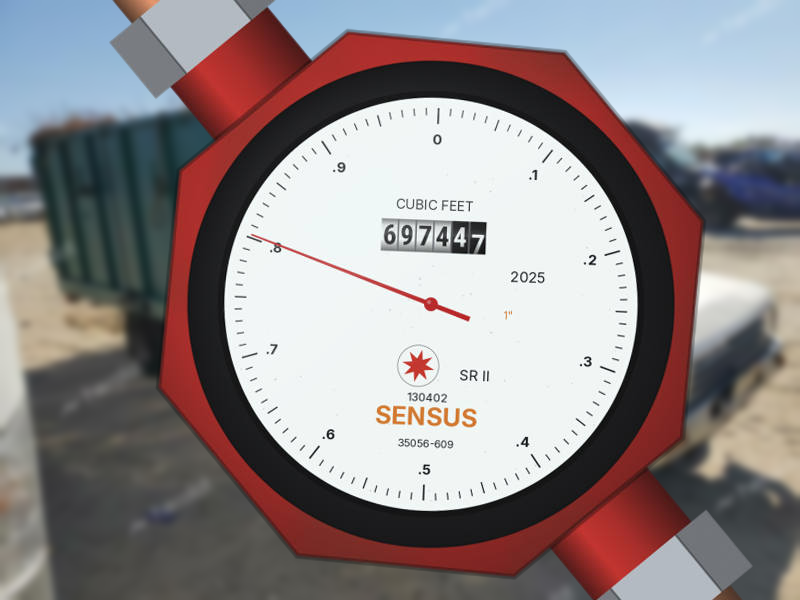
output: 697446.80 ft³
